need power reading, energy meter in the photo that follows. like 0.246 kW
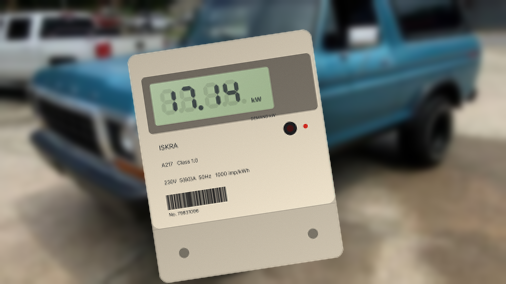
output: 17.14 kW
